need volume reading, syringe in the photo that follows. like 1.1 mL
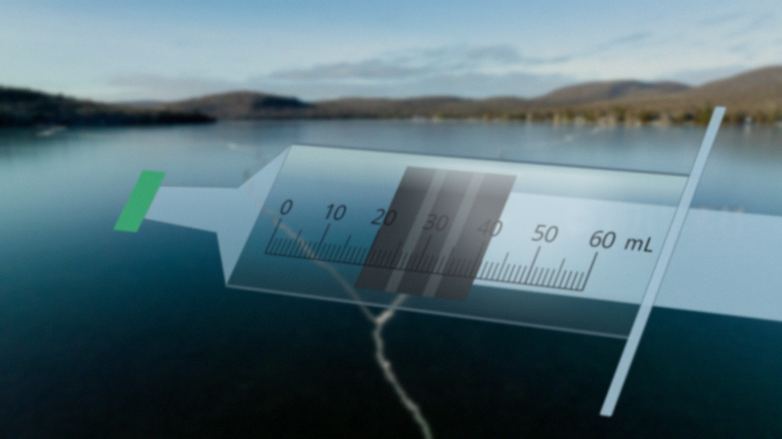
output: 20 mL
